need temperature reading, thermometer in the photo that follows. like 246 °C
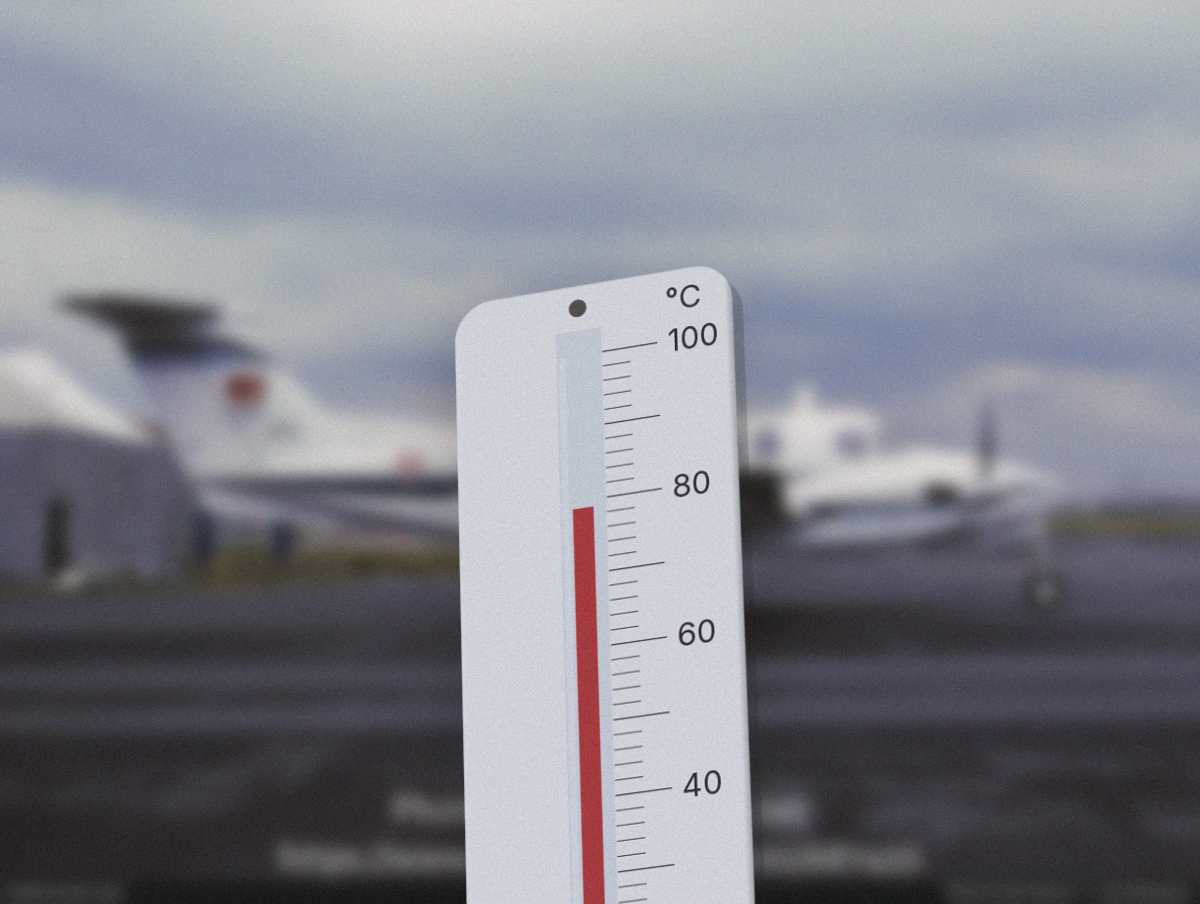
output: 79 °C
